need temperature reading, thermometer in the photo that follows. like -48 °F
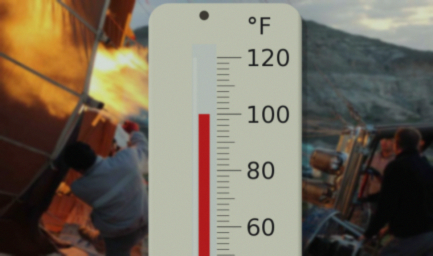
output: 100 °F
